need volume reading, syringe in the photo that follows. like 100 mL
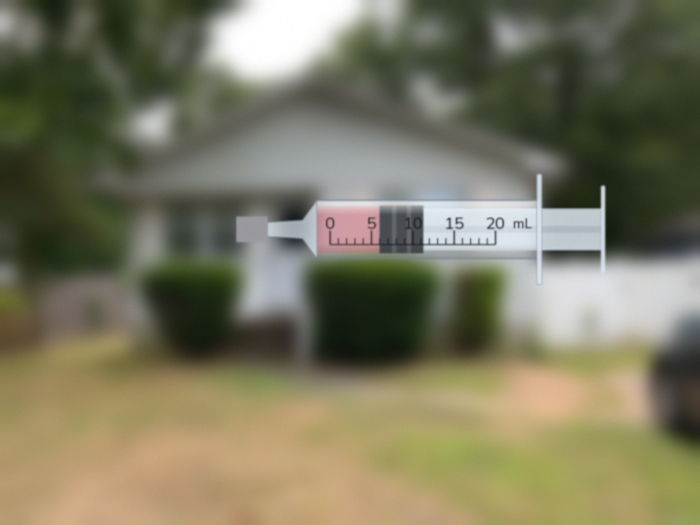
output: 6 mL
